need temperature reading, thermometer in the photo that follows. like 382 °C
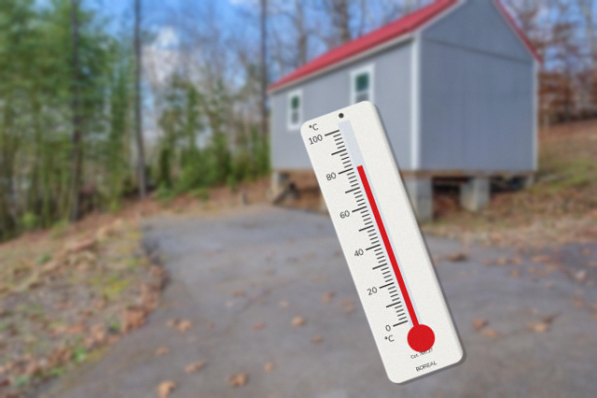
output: 80 °C
